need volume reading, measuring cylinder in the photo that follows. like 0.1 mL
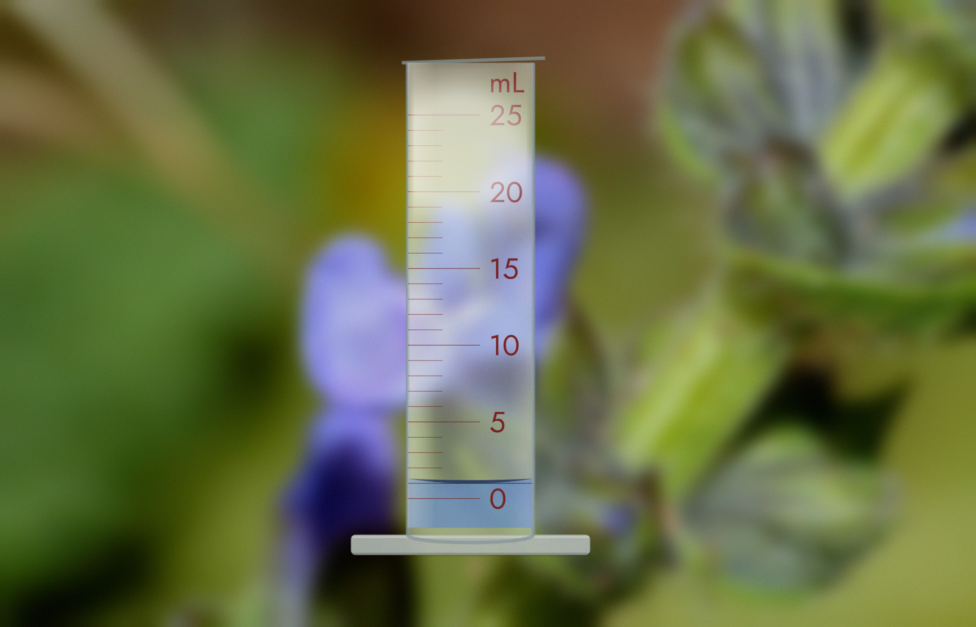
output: 1 mL
